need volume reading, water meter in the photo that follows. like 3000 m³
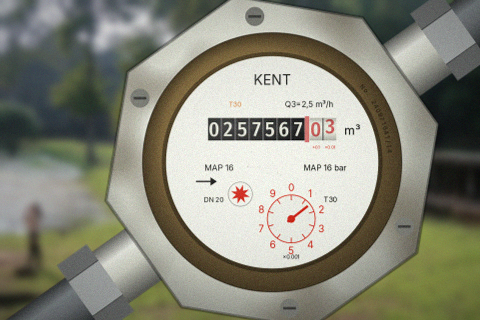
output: 257567.031 m³
